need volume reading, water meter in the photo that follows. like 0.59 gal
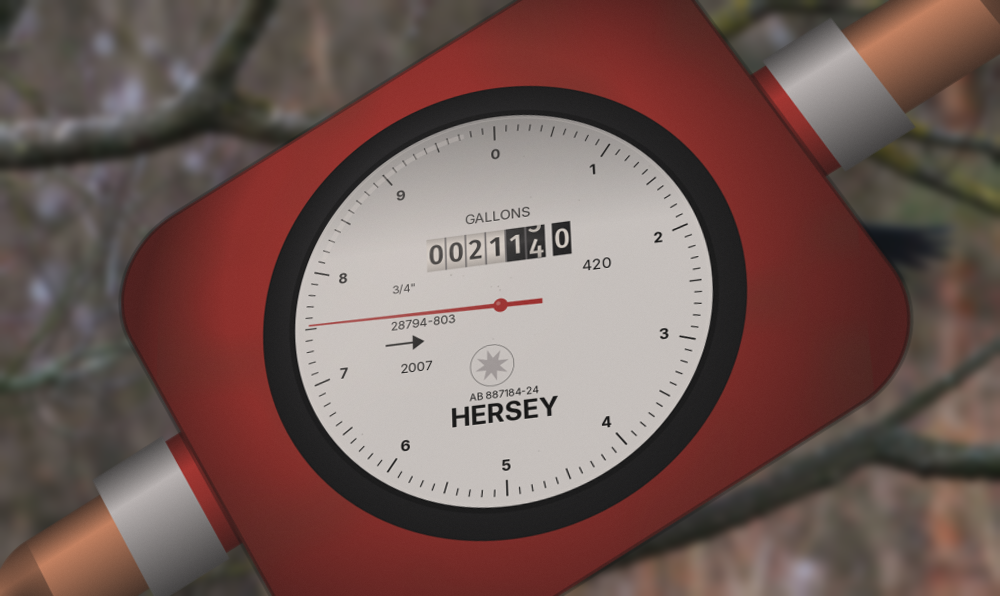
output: 21137.5 gal
